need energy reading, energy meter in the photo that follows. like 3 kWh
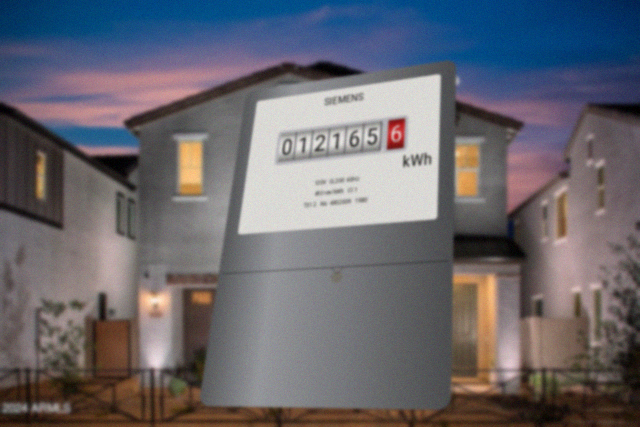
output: 12165.6 kWh
